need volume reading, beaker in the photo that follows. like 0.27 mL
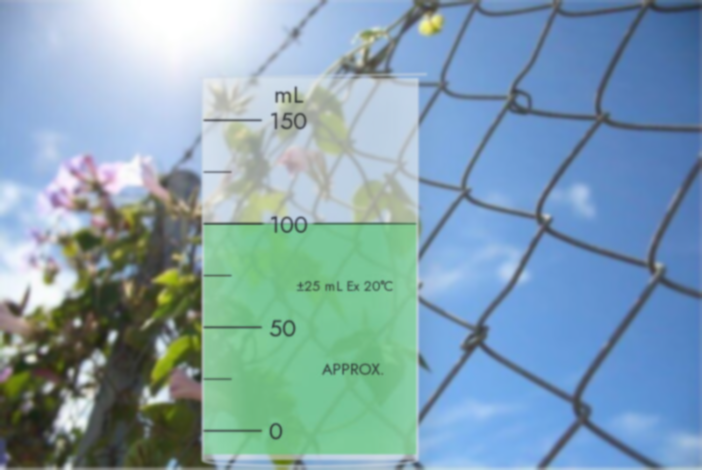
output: 100 mL
